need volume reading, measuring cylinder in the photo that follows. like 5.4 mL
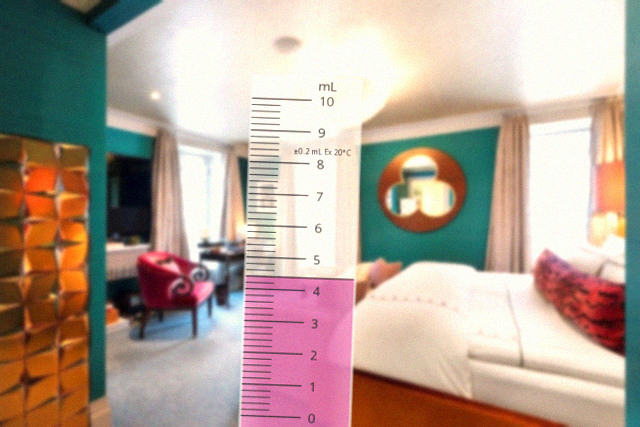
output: 4.4 mL
